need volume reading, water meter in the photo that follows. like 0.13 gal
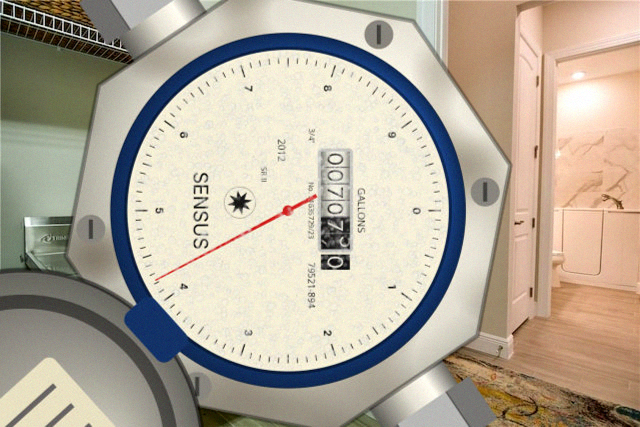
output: 70754.2 gal
